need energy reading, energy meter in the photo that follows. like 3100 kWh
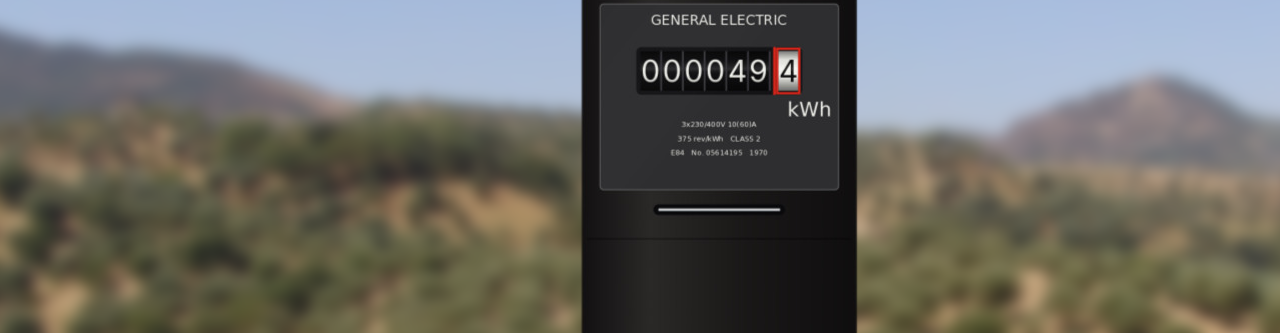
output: 49.4 kWh
